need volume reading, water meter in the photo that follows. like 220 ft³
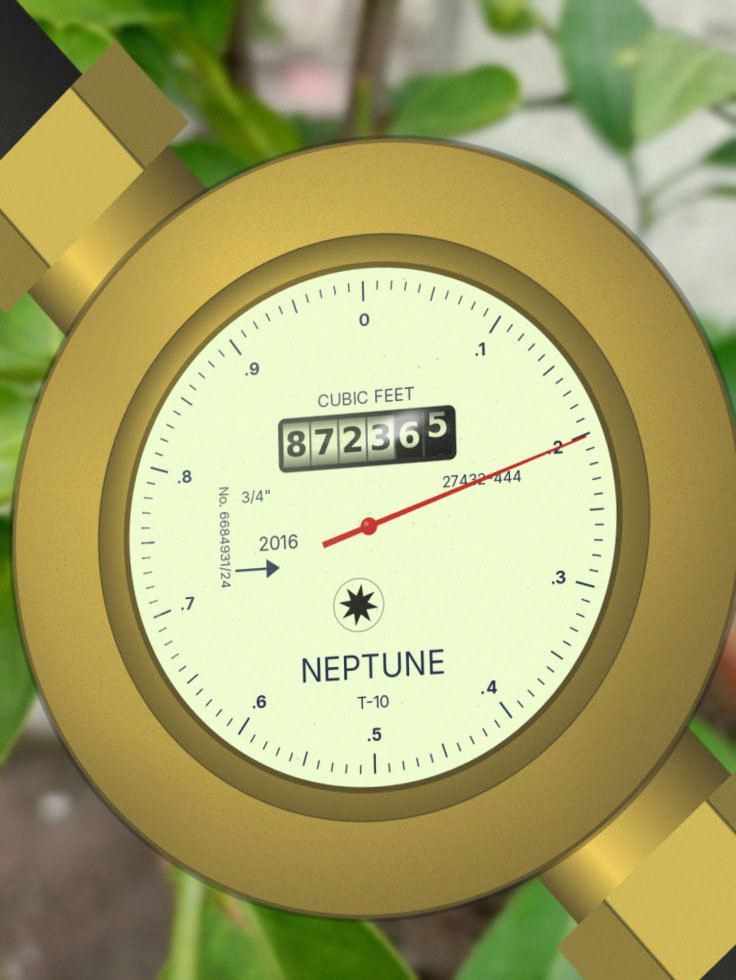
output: 872365.20 ft³
